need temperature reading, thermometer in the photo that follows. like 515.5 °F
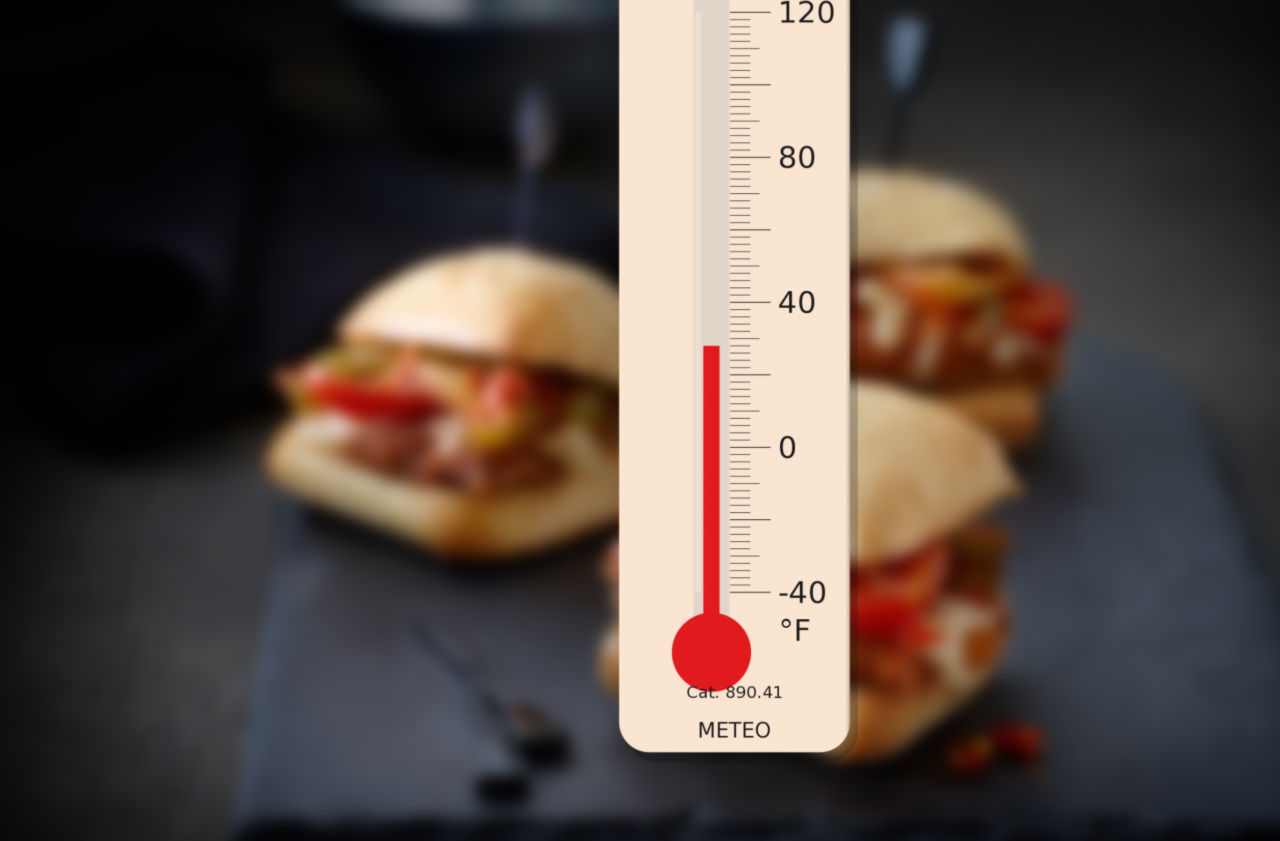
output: 28 °F
